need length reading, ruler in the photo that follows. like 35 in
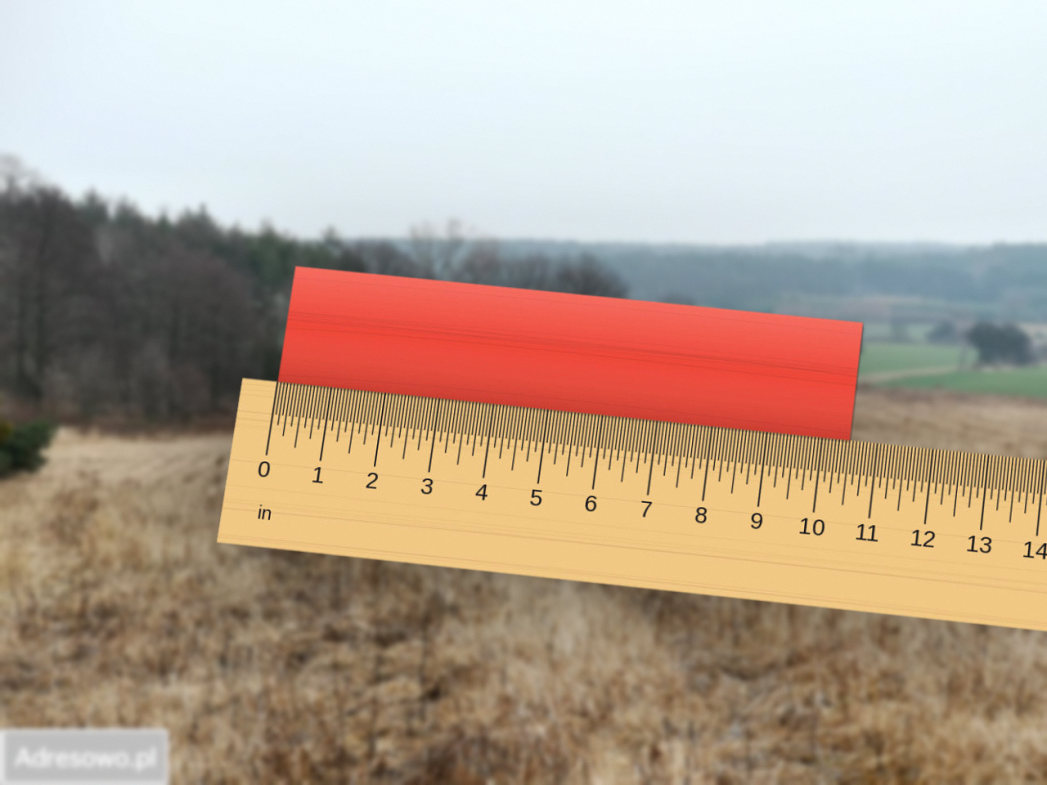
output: 10.5 in
